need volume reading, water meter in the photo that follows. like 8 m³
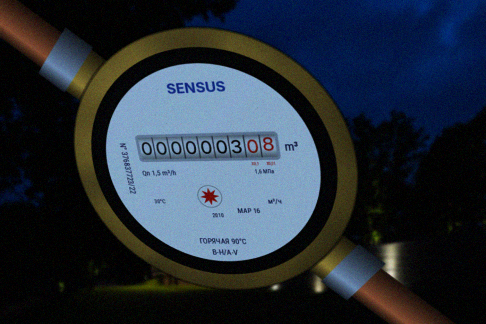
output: 3.08 m³
